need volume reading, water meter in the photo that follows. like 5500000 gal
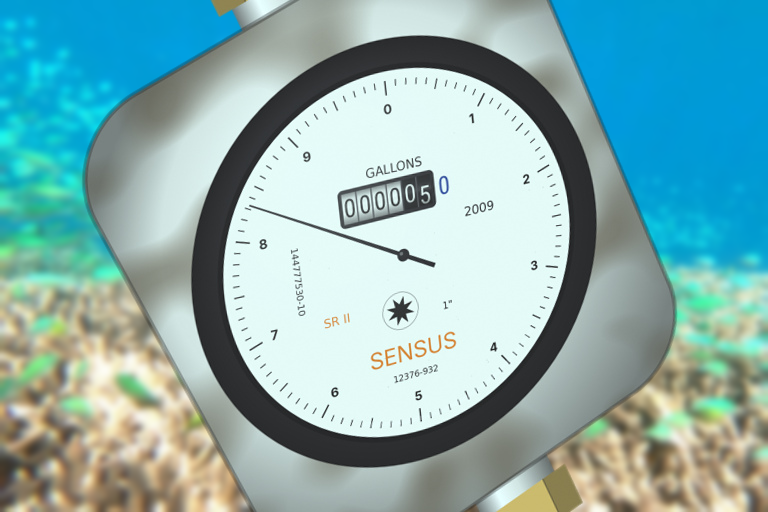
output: 48.3 gal
